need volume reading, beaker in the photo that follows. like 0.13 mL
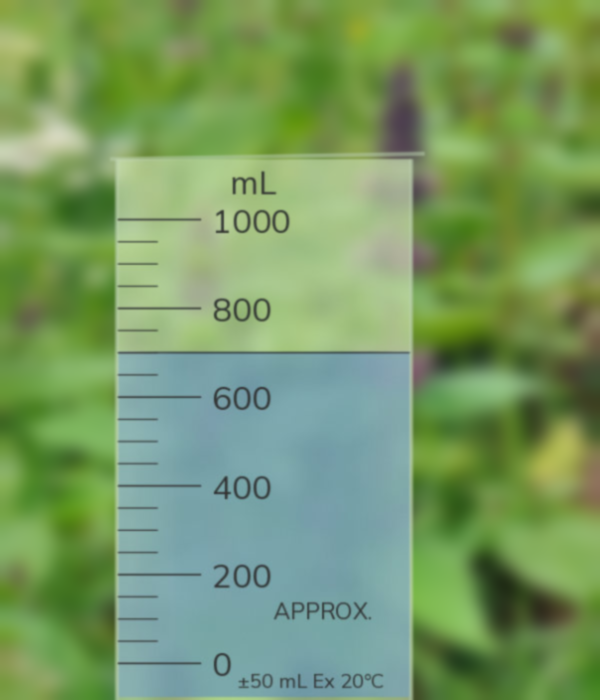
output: 700 mL
